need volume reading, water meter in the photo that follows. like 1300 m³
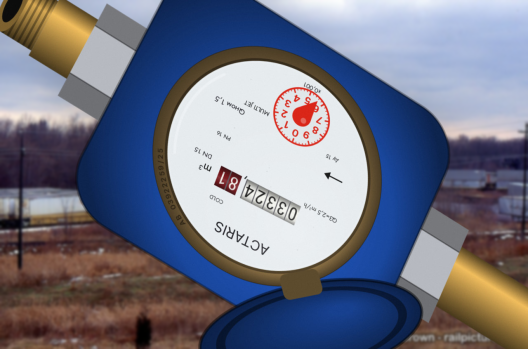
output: 3324.815 m³
